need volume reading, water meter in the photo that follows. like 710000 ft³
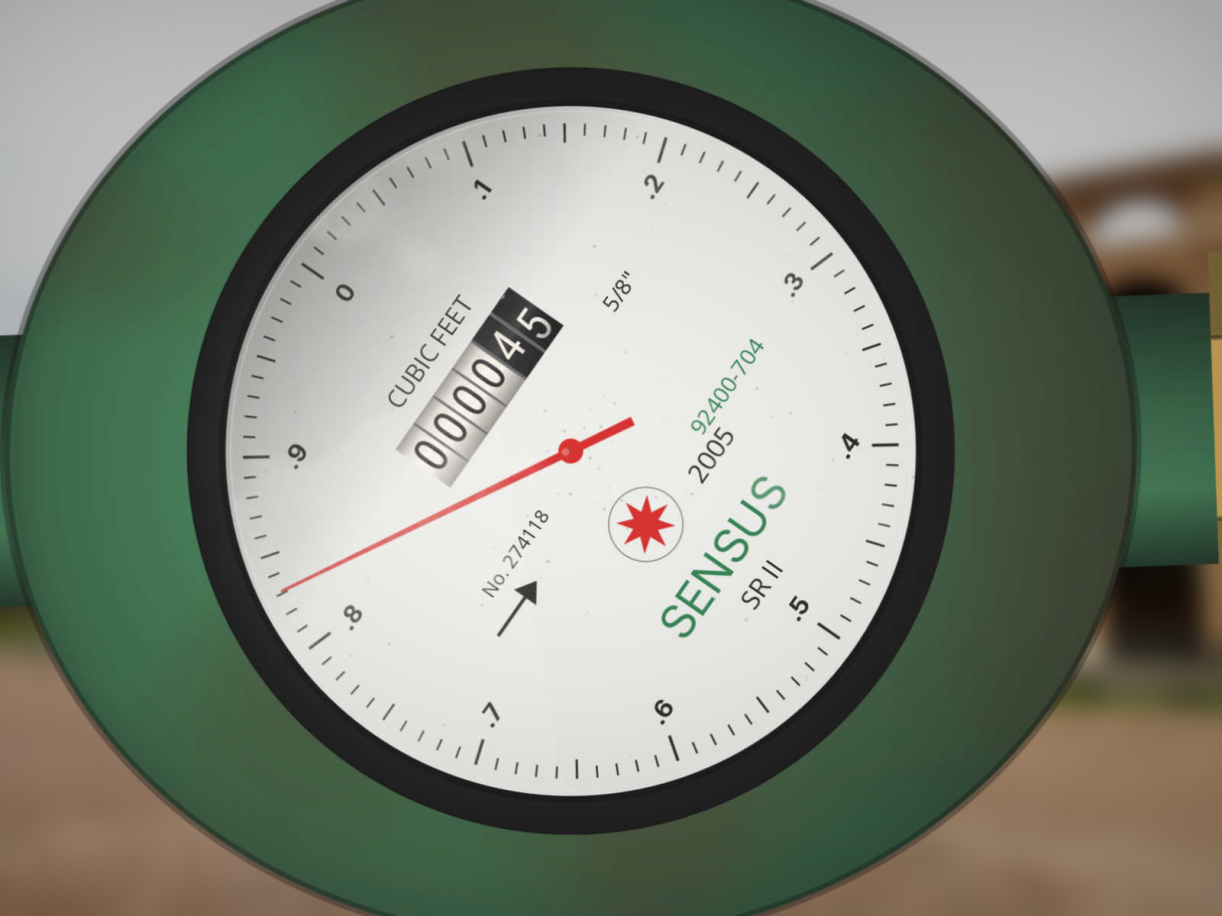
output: 44.83 ft³
